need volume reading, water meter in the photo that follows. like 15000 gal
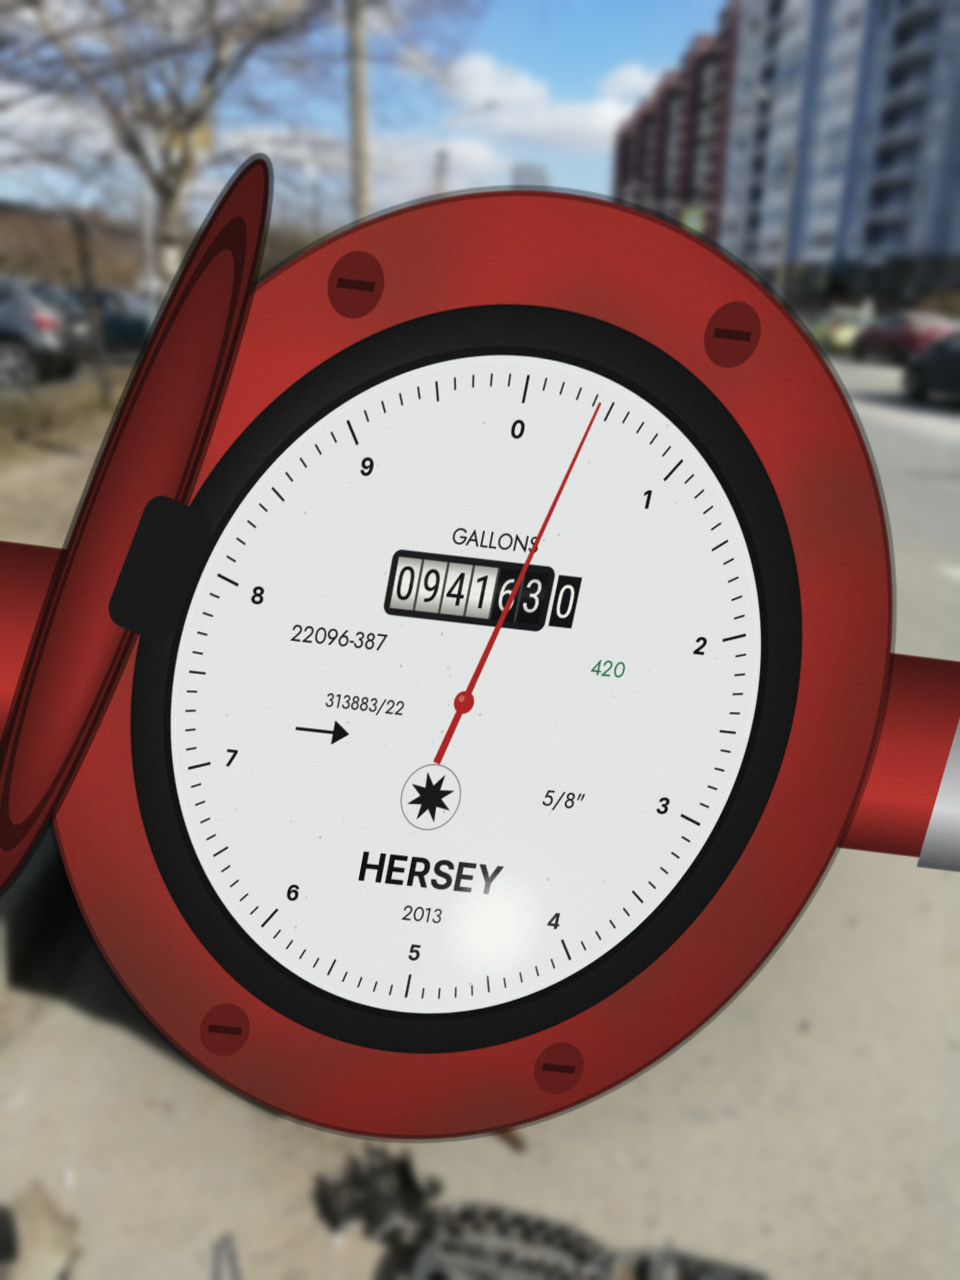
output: 941630.4 gal
